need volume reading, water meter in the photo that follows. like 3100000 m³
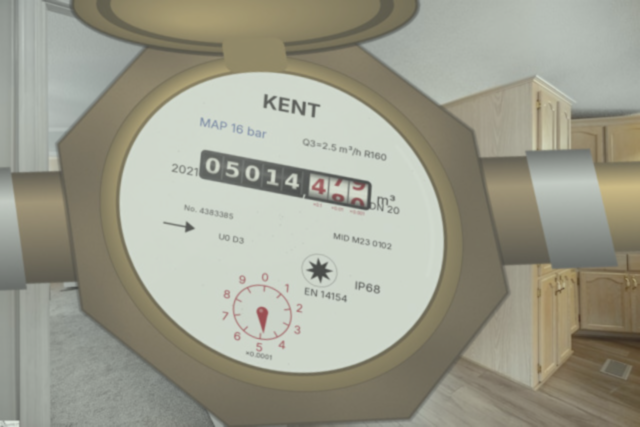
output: 5014.4794 m³
